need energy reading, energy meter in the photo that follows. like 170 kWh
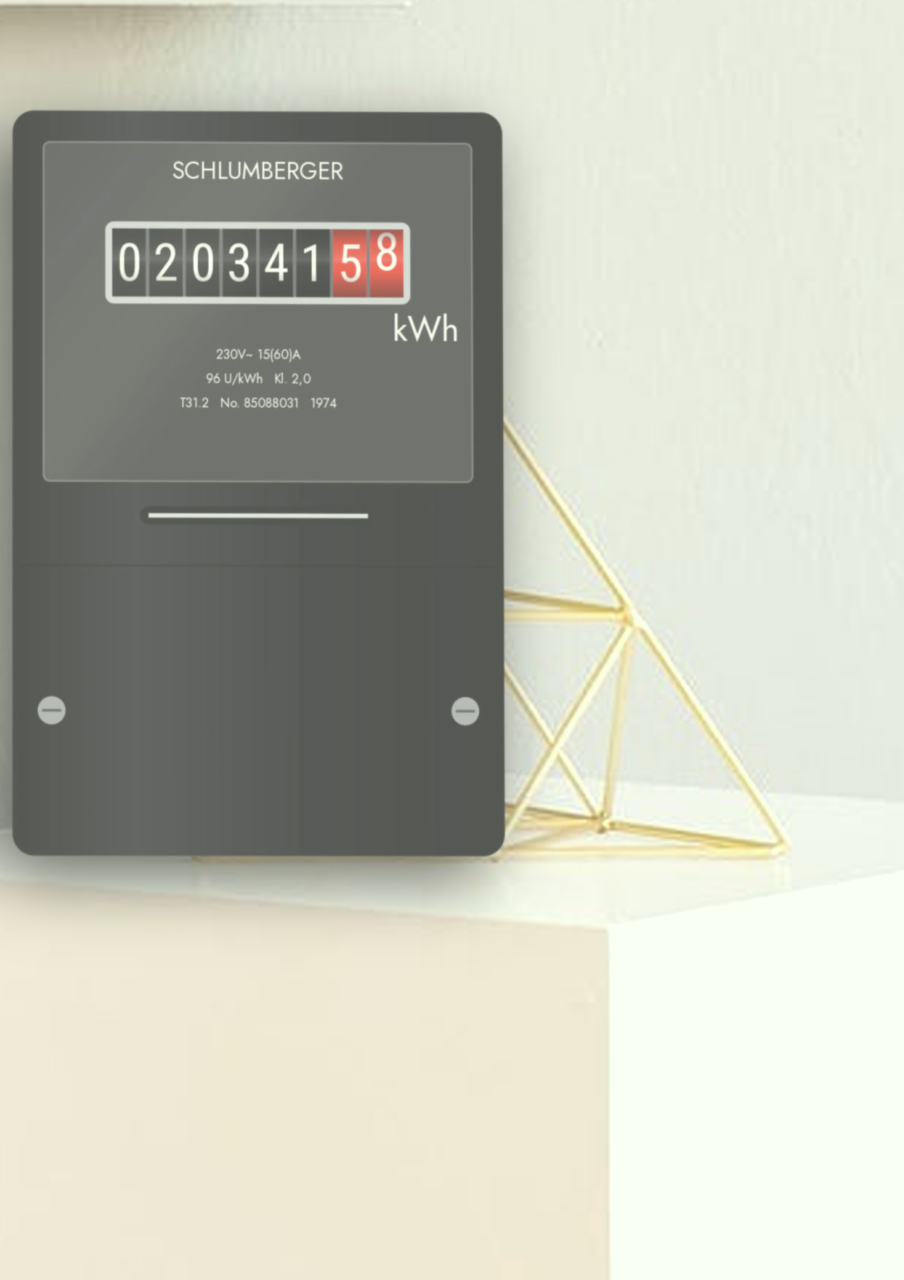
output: 20341.58 kWh
